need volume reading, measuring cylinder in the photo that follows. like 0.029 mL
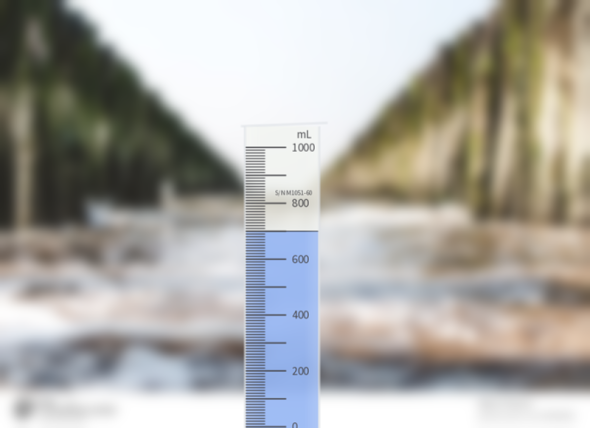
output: 700 mL
